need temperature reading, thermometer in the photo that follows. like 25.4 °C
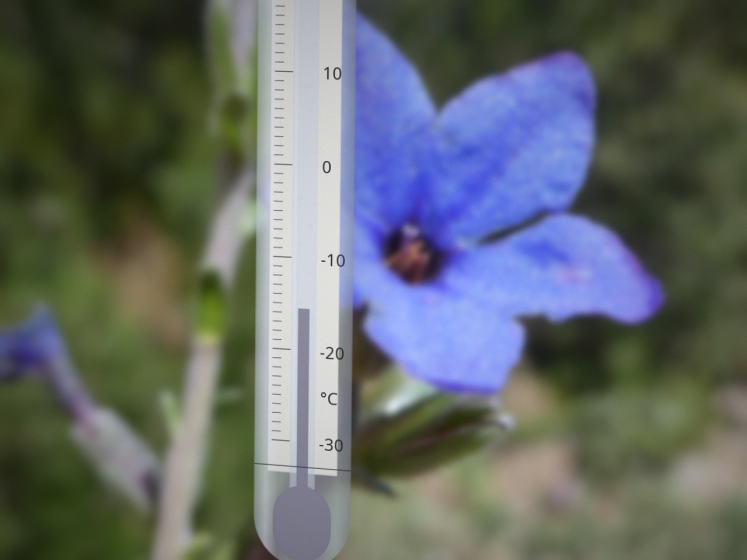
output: -15.5 °C
